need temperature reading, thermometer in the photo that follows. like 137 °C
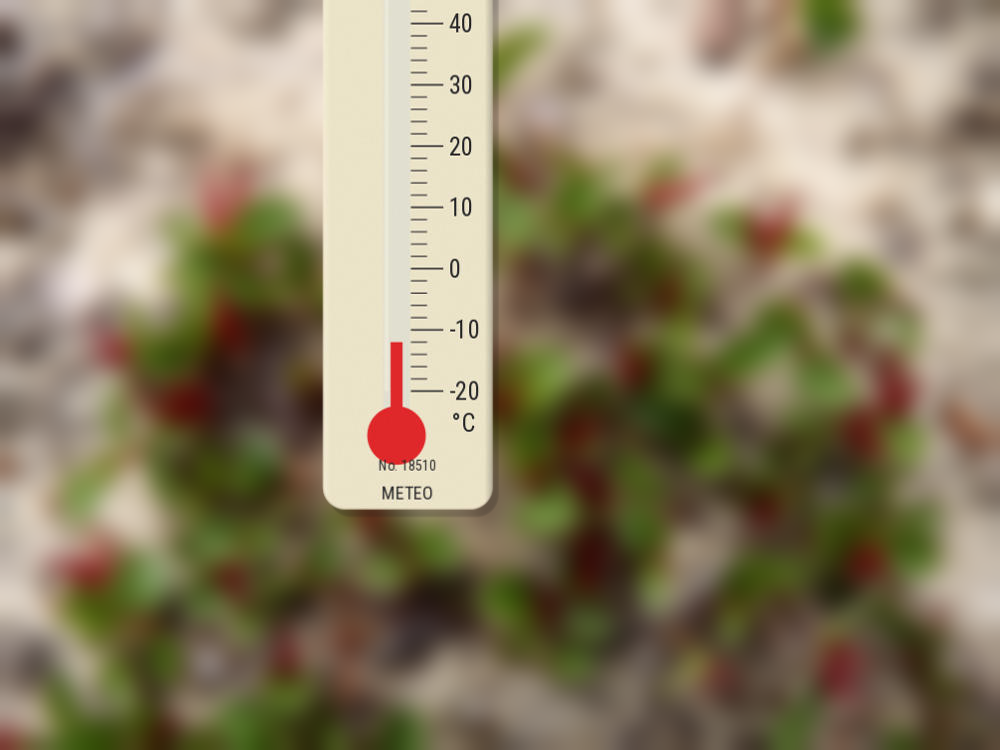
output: -12 °C
